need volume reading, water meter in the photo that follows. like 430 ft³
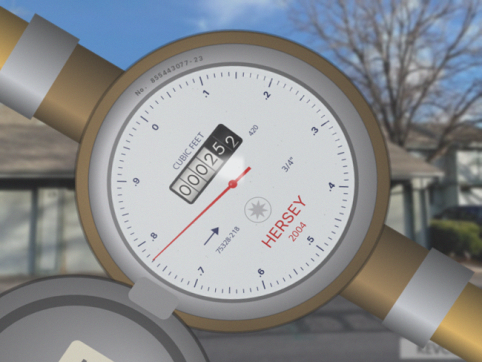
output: 251.77 ft³
